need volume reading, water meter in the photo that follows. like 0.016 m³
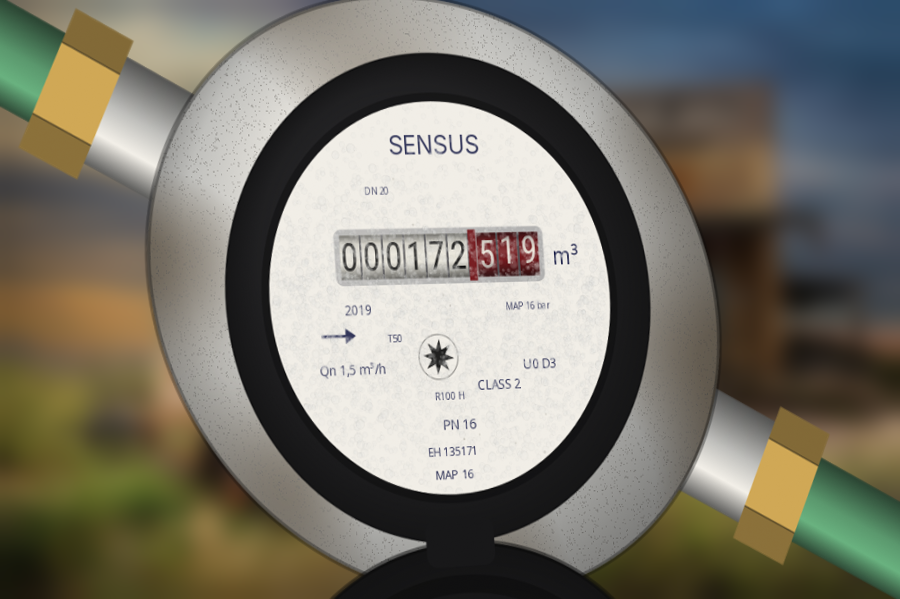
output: 172.519 m³
